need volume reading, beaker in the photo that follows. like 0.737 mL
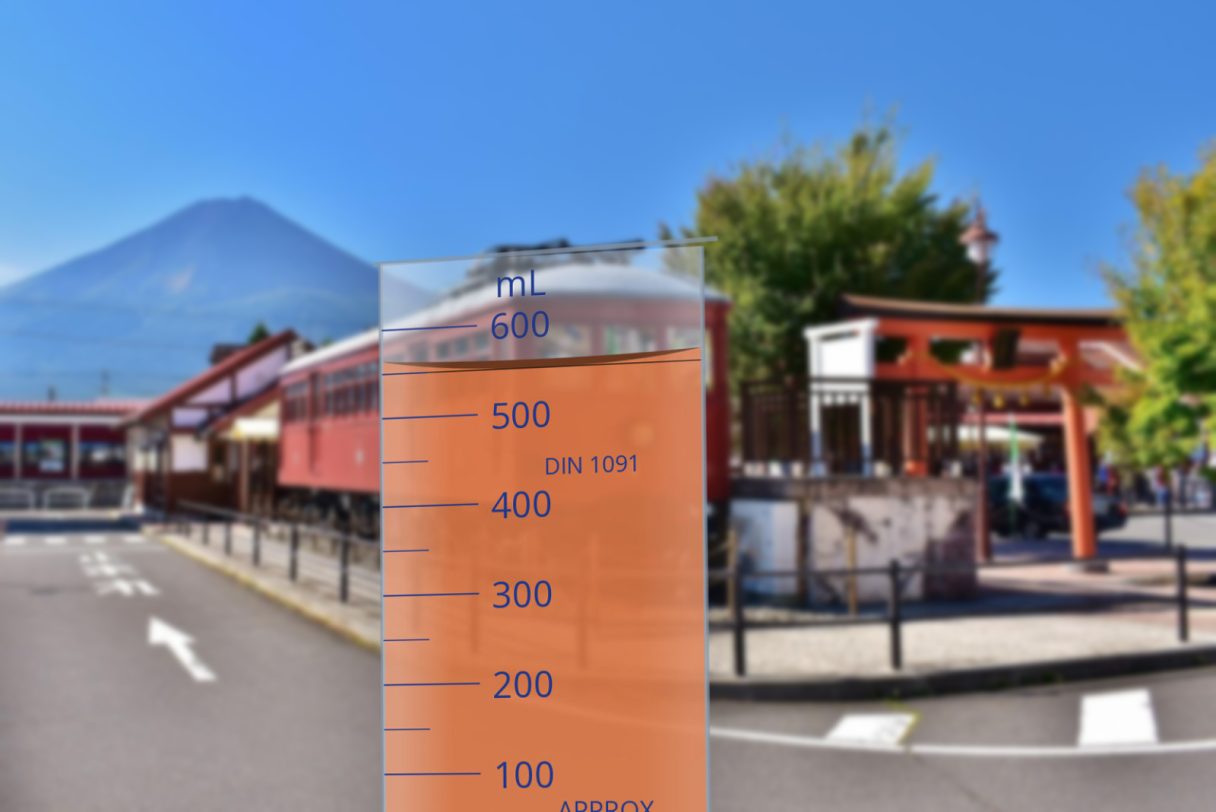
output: 550 mL
